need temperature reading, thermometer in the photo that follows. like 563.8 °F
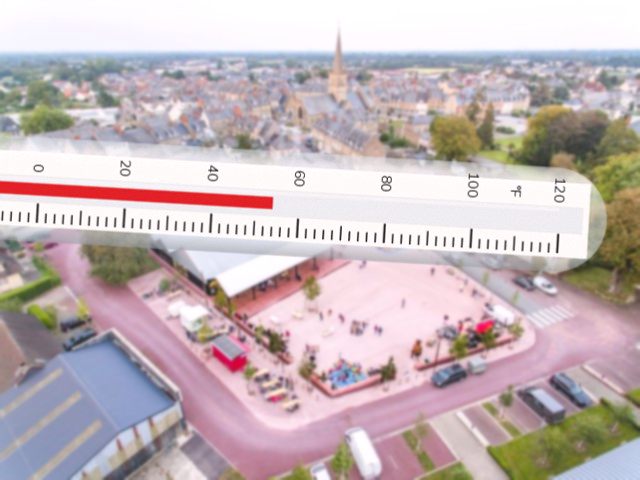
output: 54 °F
